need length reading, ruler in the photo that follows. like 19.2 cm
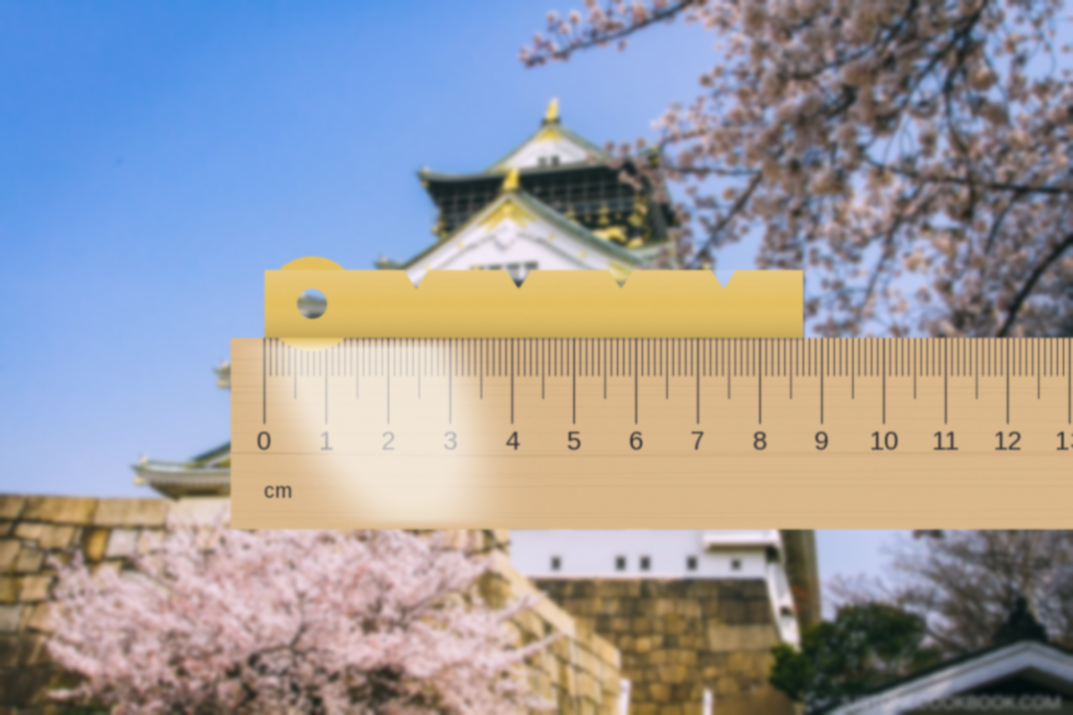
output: 8.7 cm
